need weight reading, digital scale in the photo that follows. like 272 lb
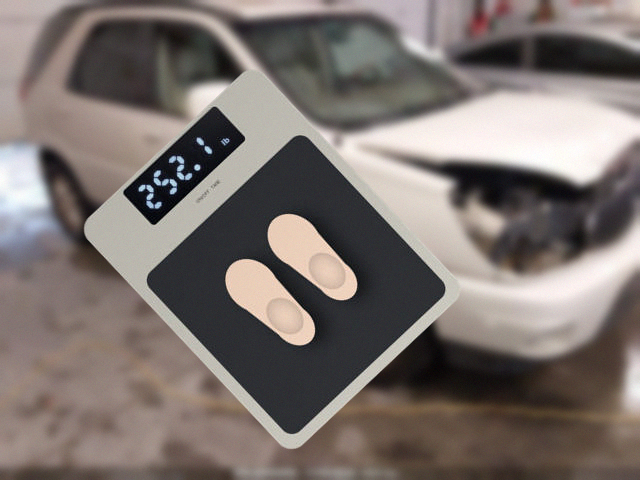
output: 252.1 lb
